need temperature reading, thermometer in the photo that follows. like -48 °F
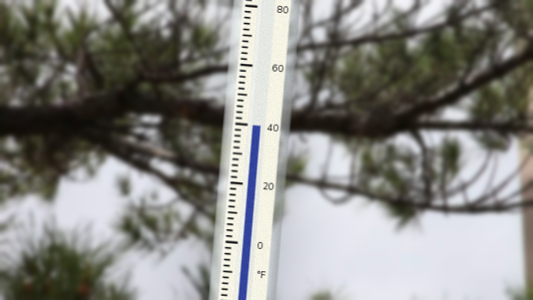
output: 40 °F
